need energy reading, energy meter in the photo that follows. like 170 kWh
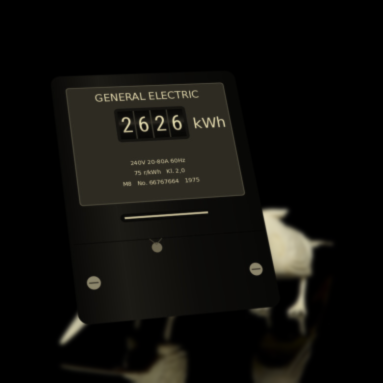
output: 2626 kWh
